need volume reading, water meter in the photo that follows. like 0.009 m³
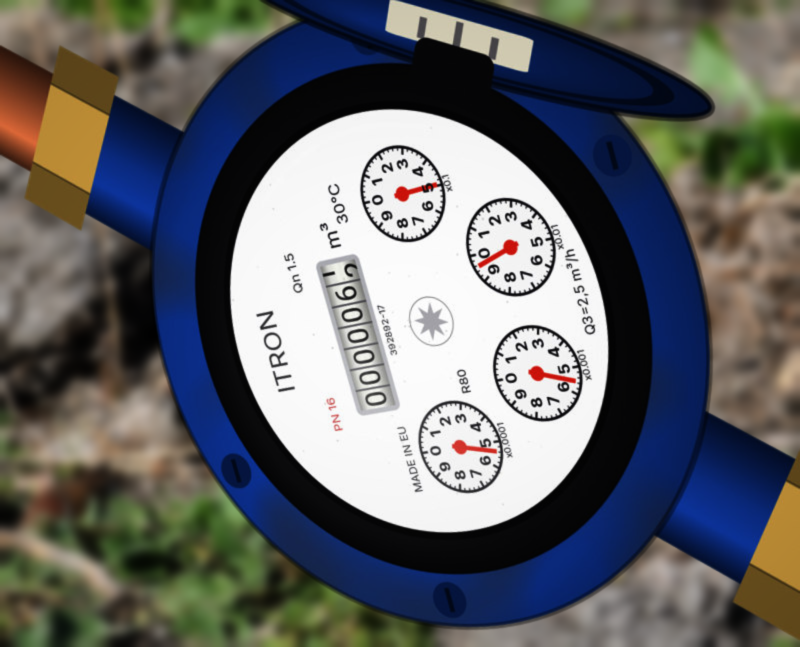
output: 61.4955 m³
